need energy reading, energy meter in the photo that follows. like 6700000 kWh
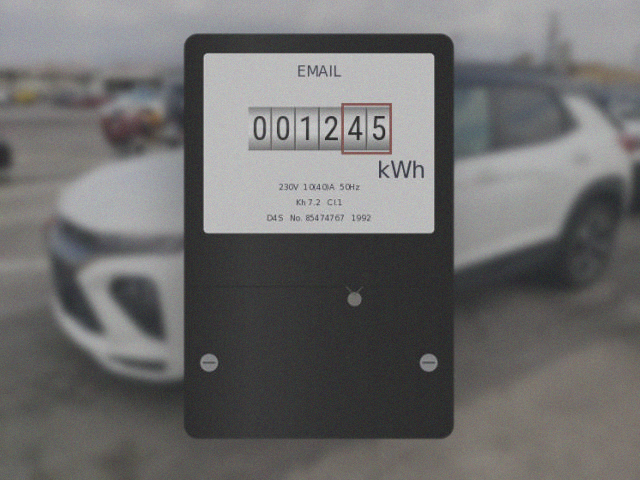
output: 12.45 kWh
